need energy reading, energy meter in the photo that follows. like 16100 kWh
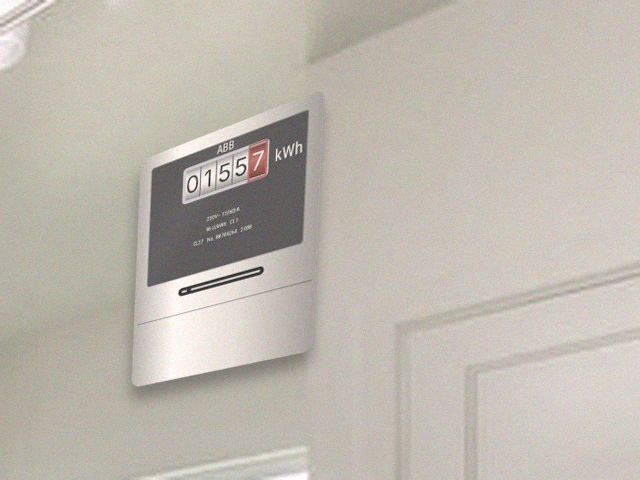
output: 155.7 kWh
